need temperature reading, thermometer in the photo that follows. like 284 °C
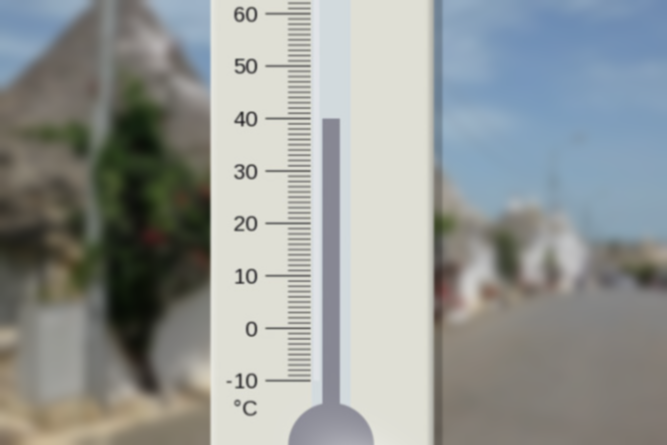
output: 40 °C
